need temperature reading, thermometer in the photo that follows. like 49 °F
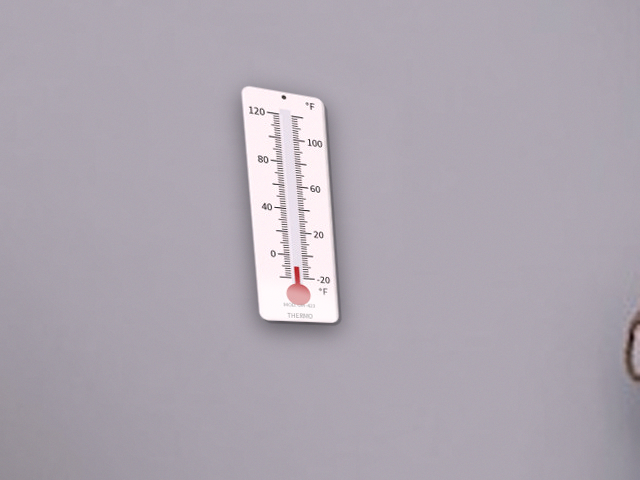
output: -10 °F
